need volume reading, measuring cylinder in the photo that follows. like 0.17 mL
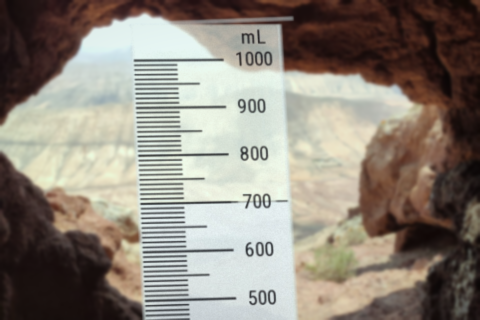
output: 700 mL
